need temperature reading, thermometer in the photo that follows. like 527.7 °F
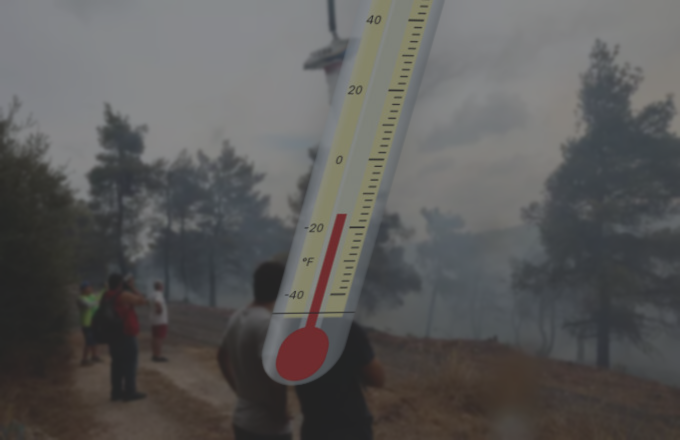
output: -16 °F
